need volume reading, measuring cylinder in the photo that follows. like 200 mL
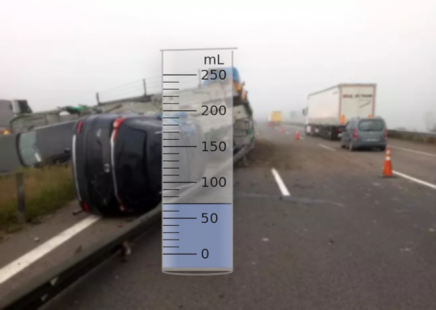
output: 70 mL
